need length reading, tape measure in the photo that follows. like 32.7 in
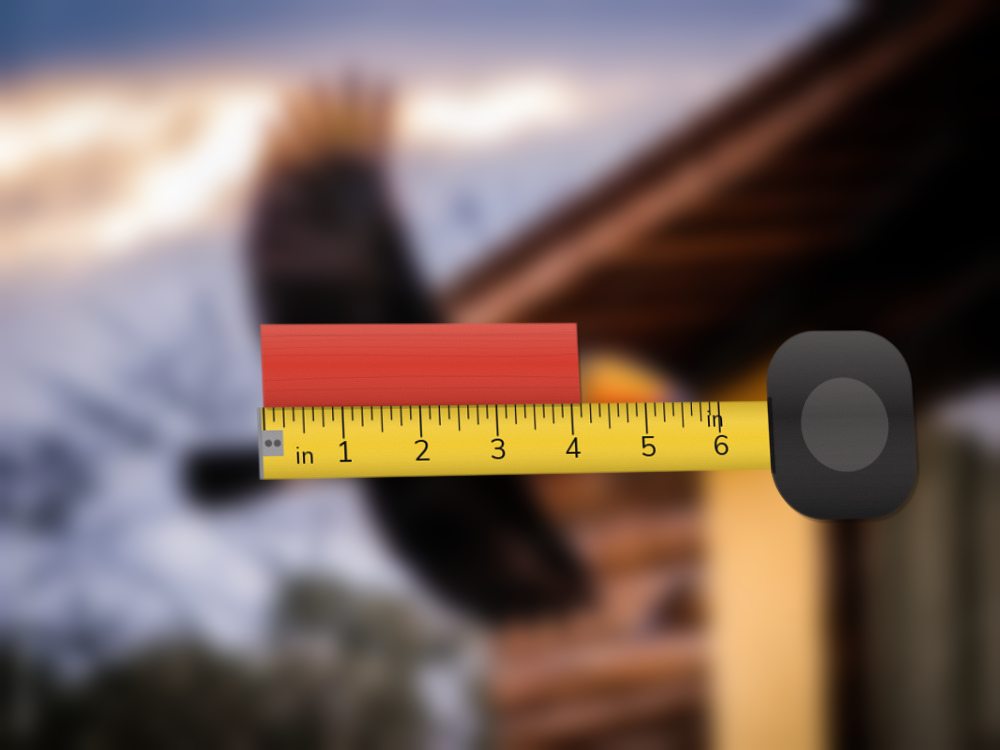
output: 4.125 in
